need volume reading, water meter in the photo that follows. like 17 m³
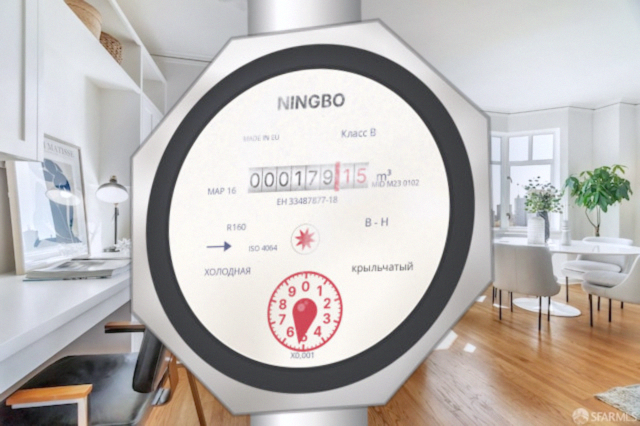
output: 179.155 m³
